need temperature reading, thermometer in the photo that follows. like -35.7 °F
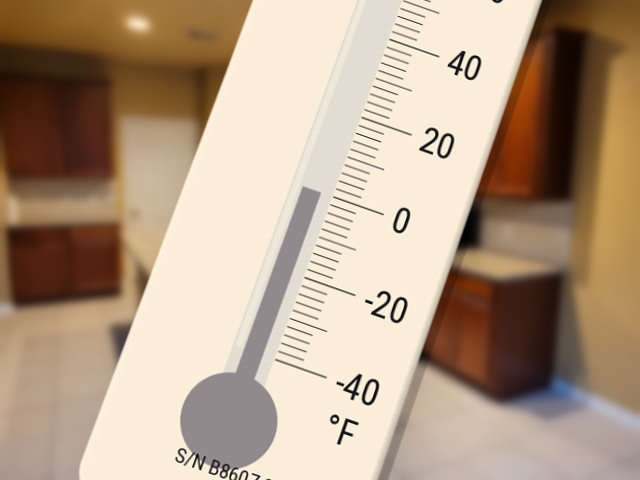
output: 0 °F
